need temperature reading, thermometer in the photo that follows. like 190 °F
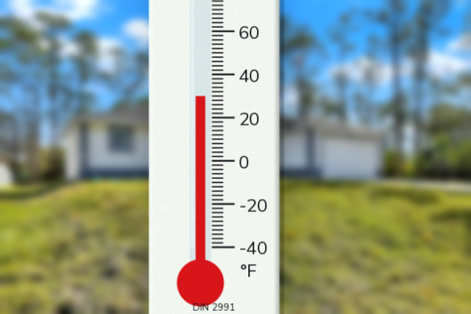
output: 30 °F
